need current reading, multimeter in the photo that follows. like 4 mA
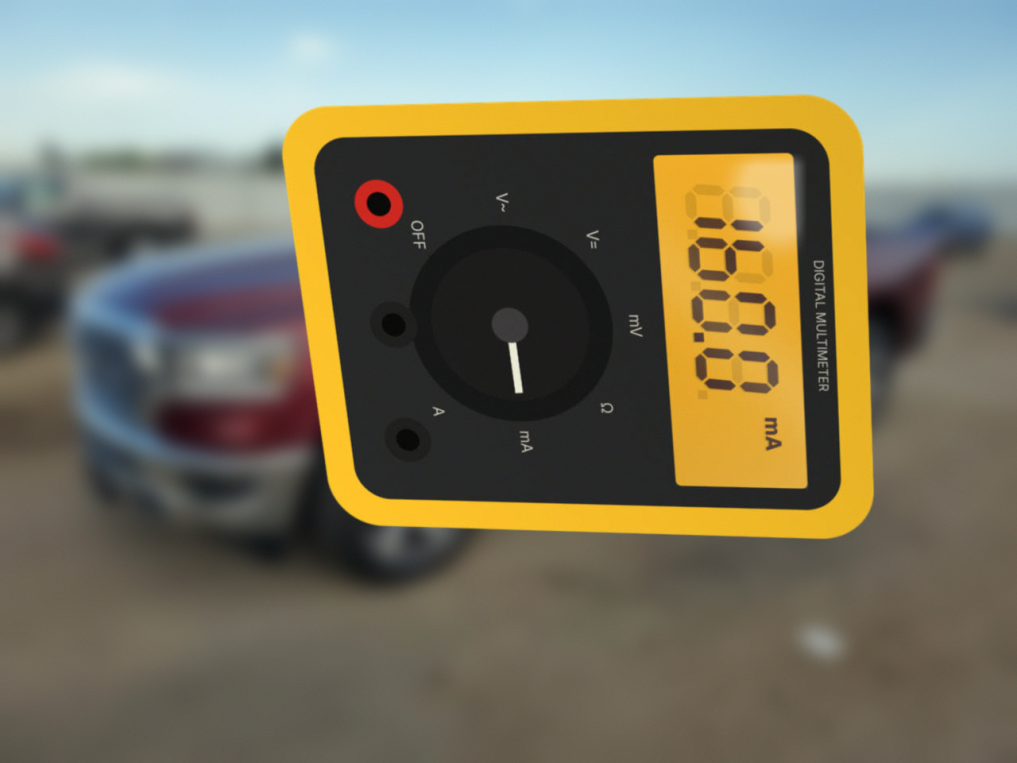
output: 160.0 mA
